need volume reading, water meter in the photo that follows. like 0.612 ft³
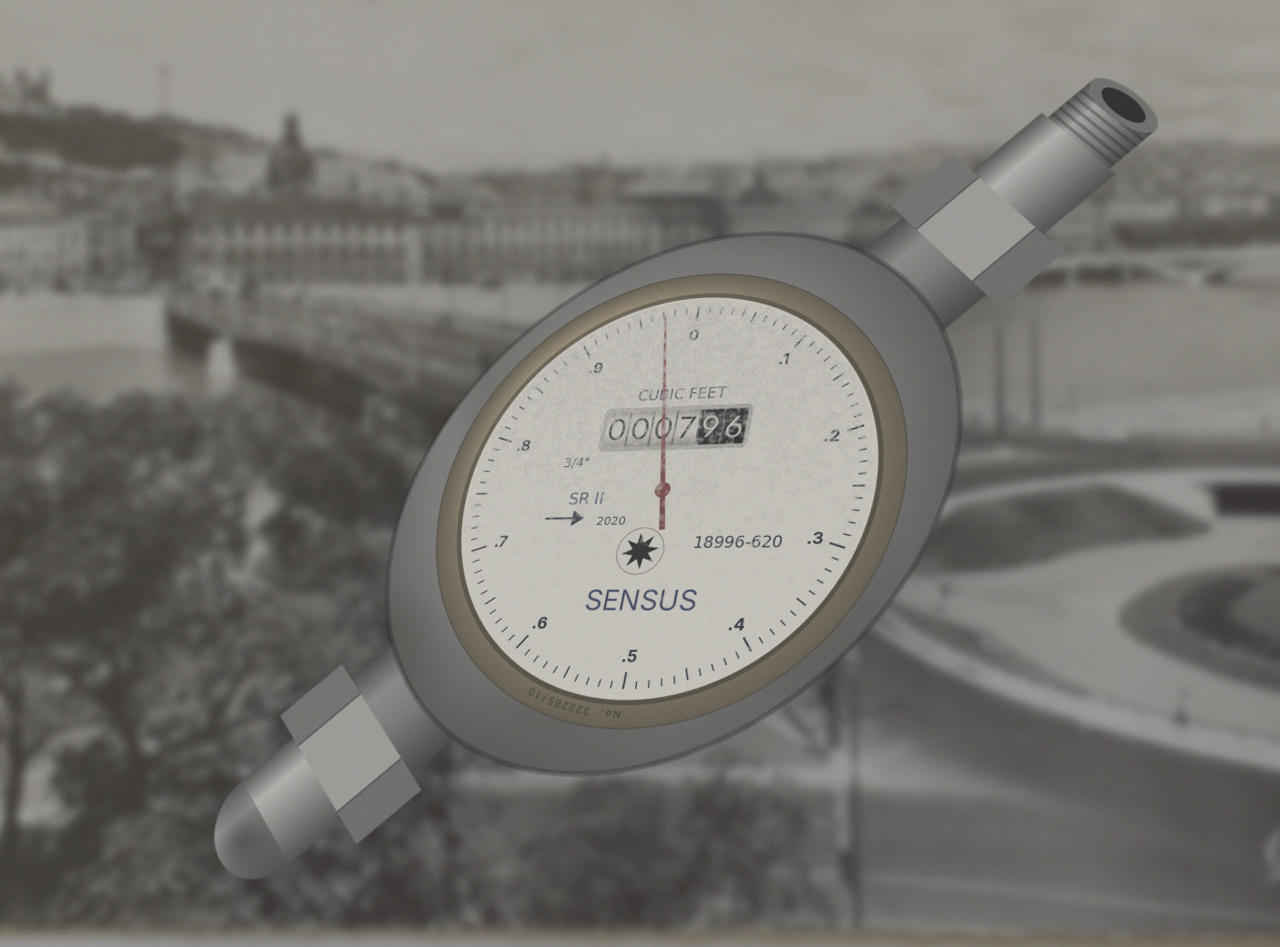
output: 795.97 ft³
